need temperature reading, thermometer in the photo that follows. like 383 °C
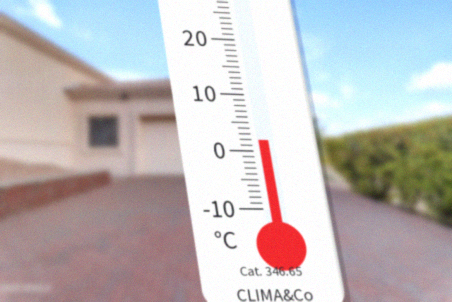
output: 2 °C
